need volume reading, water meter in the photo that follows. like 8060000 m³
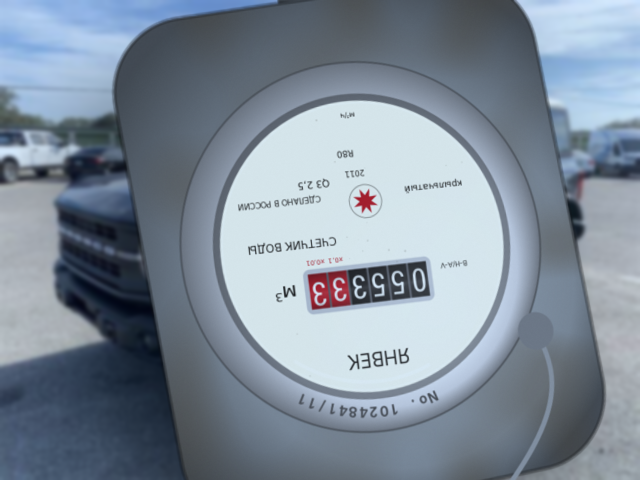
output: 553.33 m³
